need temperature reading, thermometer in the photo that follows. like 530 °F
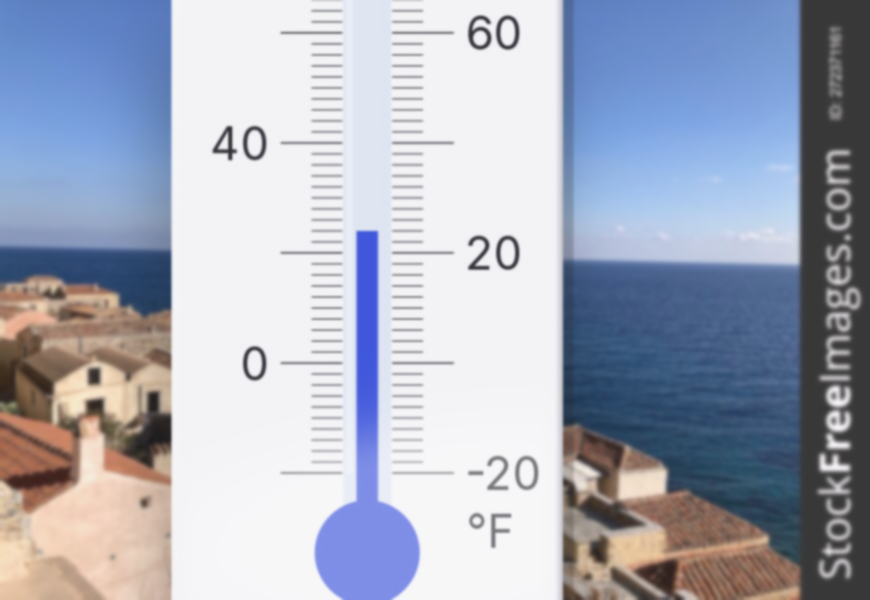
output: 24 °F
